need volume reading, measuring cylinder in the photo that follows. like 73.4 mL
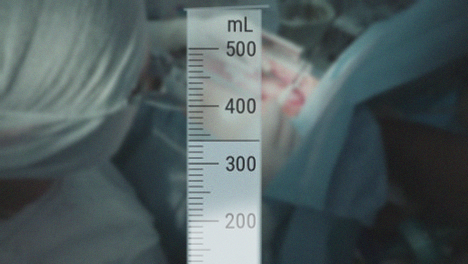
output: 340 mL
